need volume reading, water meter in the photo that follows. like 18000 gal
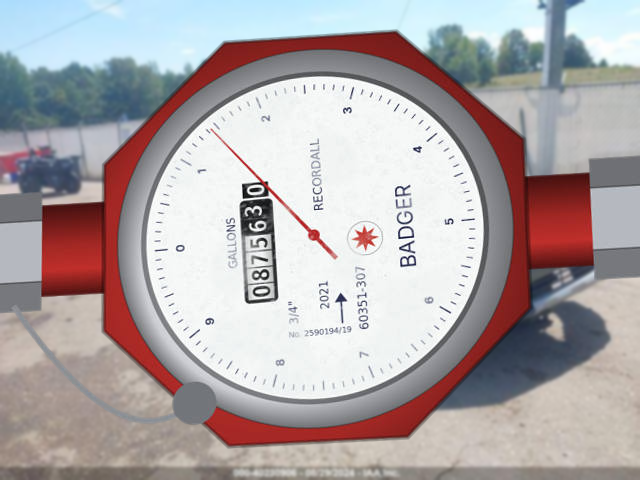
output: 875631.4 gal
